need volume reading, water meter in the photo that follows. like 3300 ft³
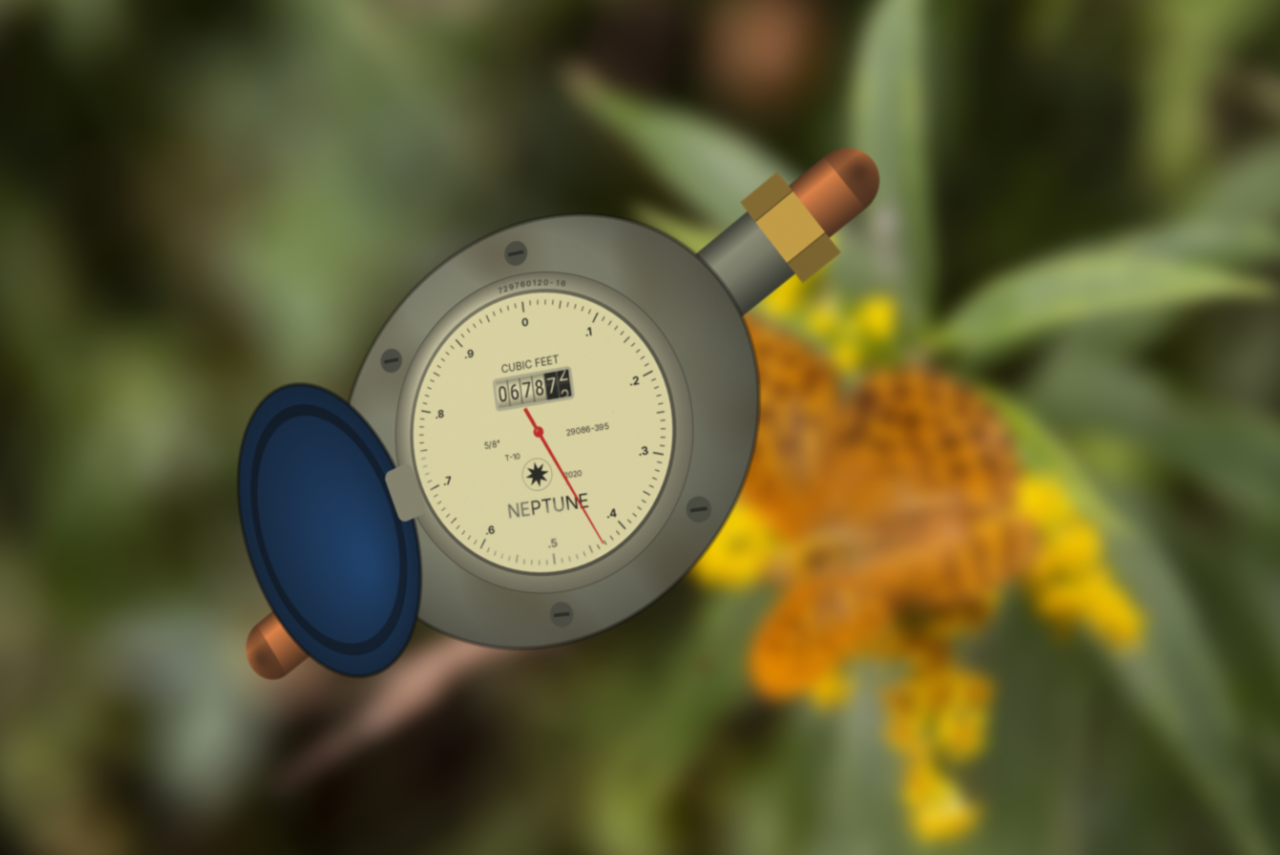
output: 67872.43 ft³
